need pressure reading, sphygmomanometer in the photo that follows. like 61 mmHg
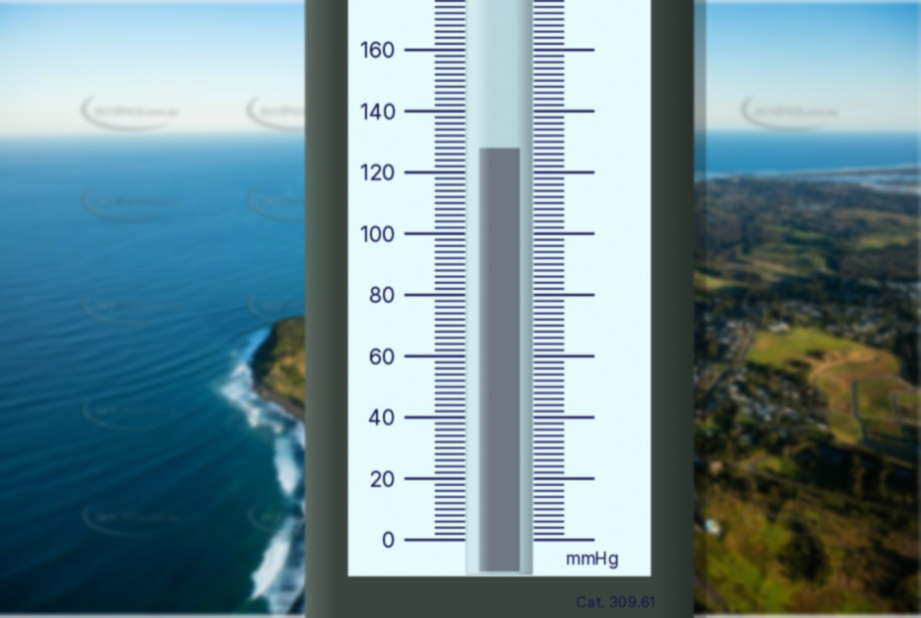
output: 128 mmHg
